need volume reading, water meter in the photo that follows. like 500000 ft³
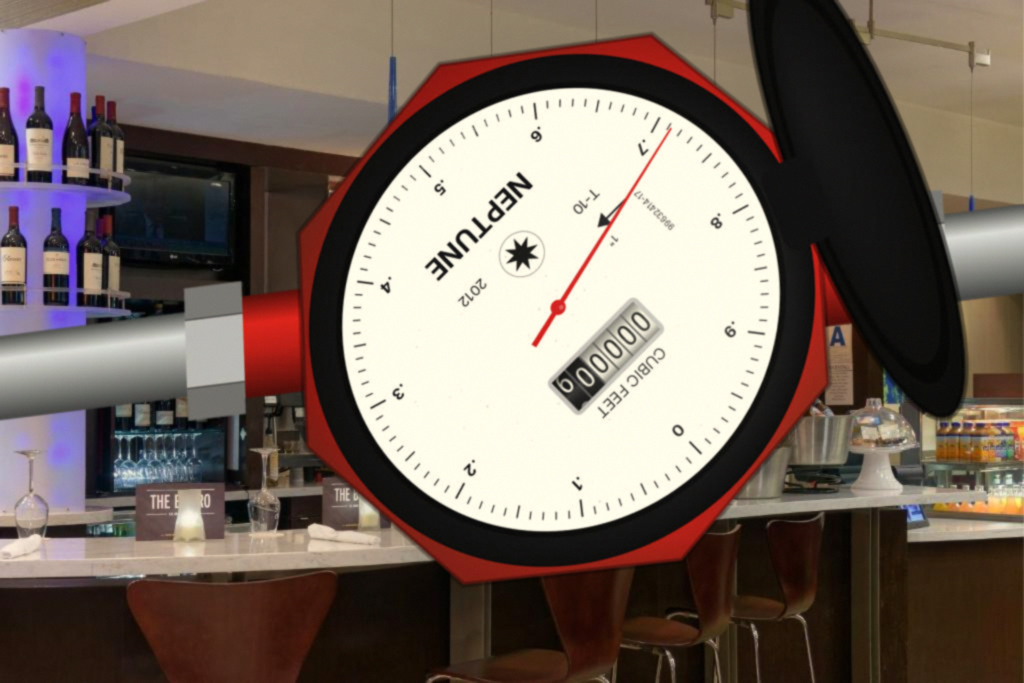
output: 8.71 ft³
